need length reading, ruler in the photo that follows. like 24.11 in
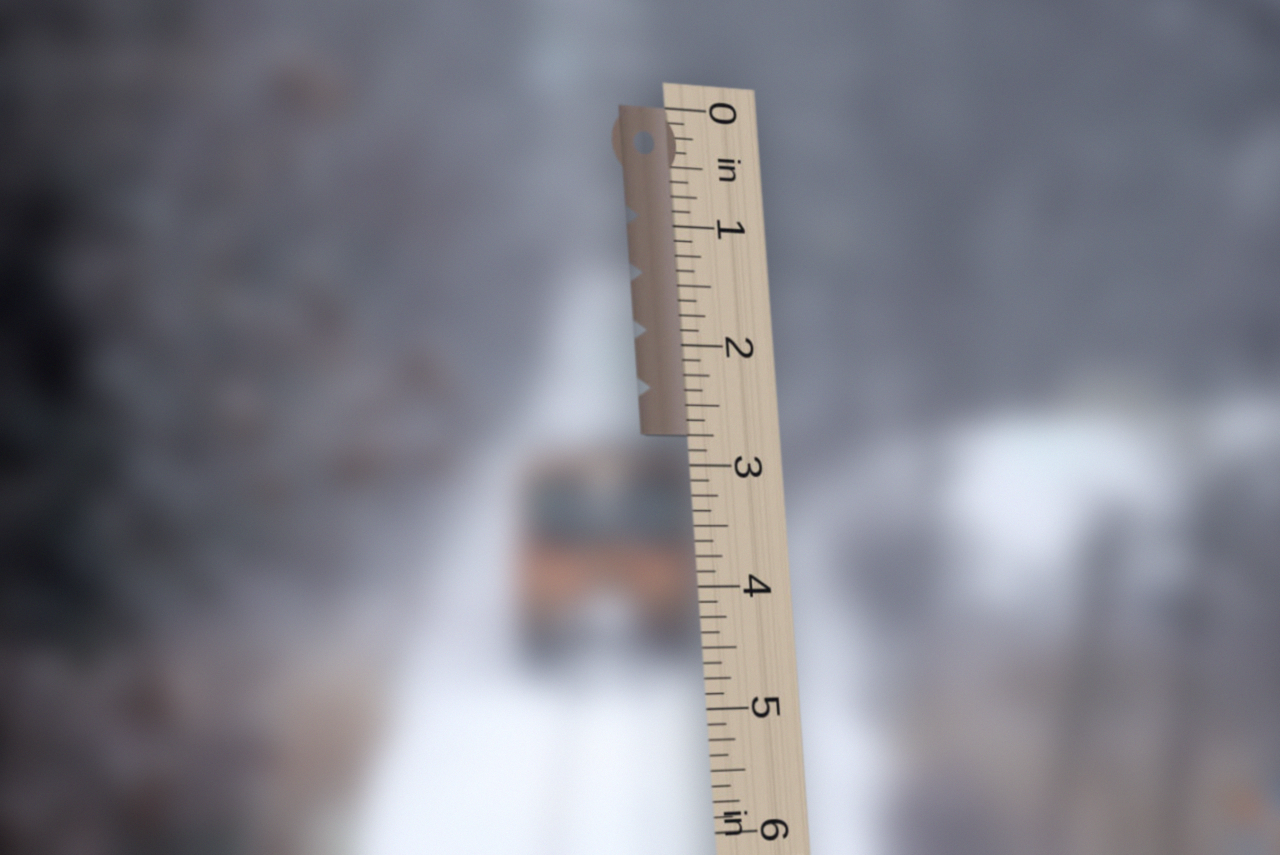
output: 2.75 in
